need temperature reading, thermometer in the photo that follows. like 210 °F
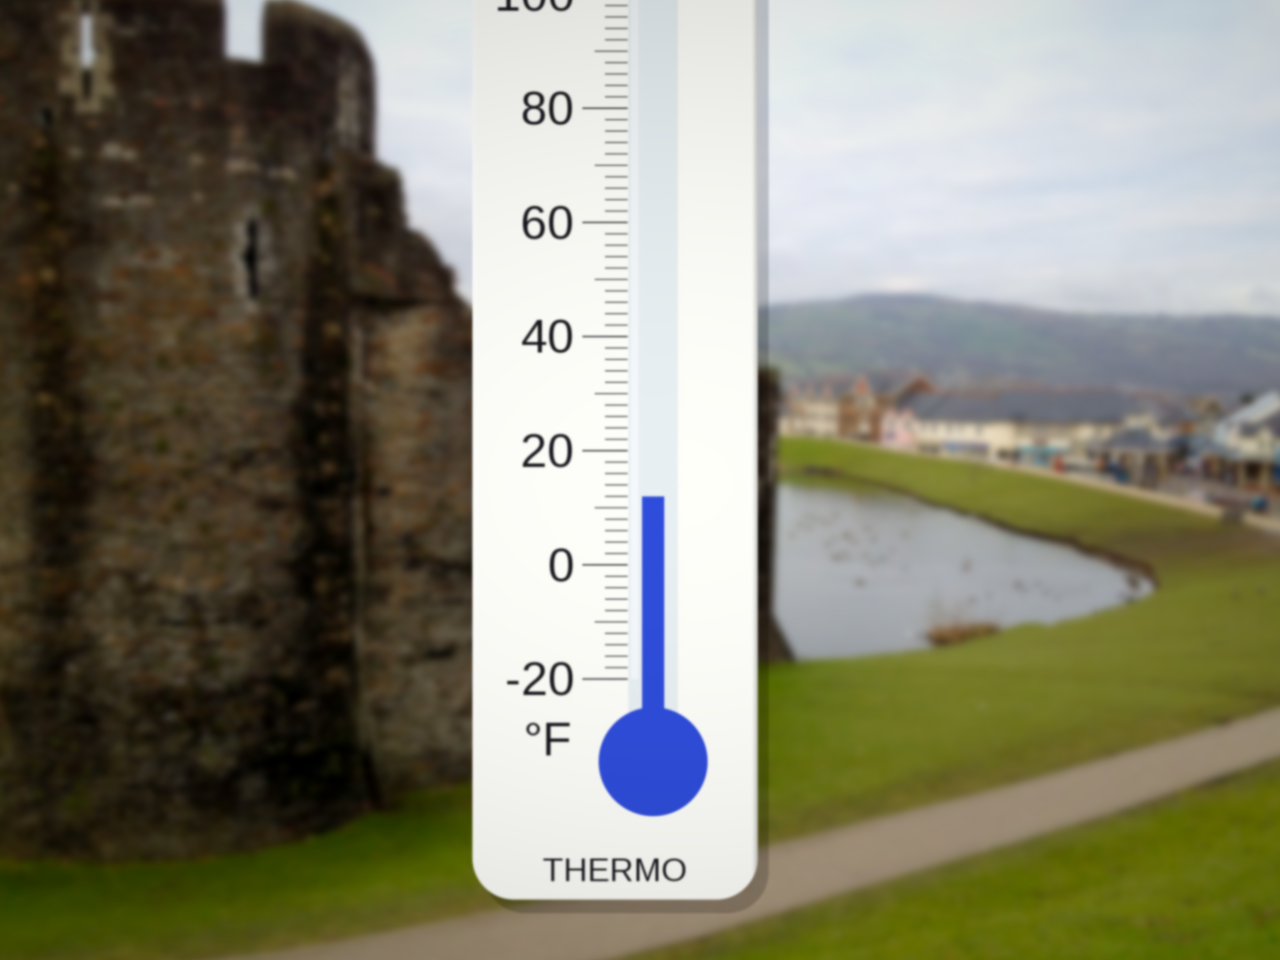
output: 12 °F
